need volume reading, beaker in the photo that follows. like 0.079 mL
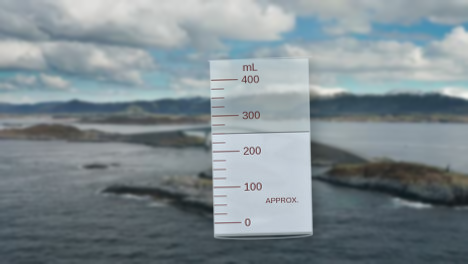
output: 250 mL
